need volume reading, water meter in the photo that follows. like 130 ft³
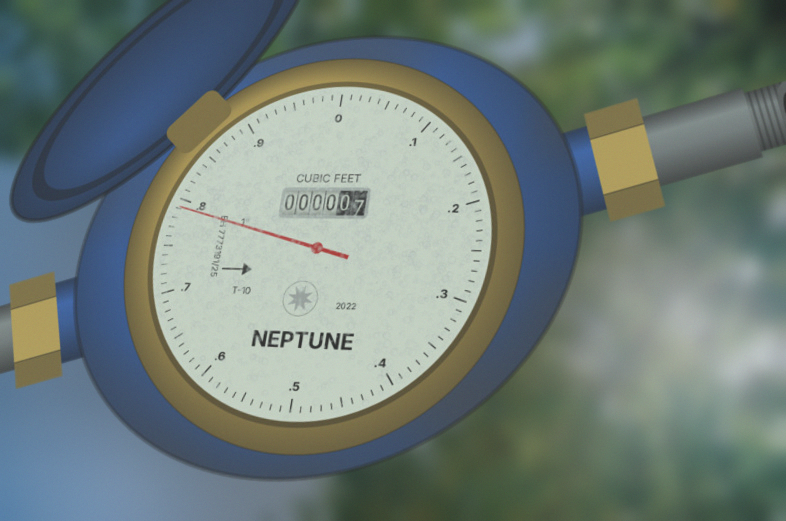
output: 6.79 ft³
